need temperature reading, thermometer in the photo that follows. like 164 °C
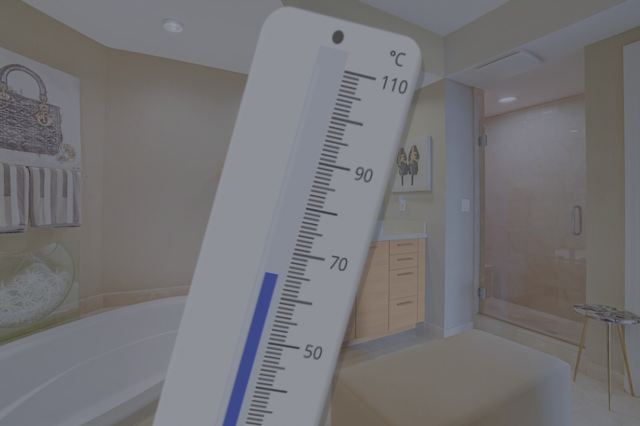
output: 65 °C
